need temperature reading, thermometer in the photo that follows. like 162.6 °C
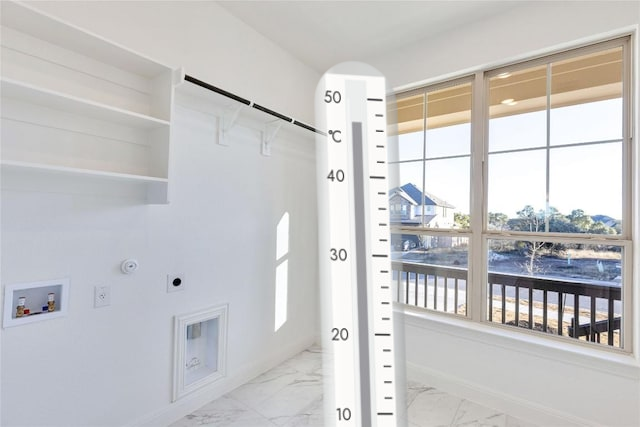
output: 47 °C
